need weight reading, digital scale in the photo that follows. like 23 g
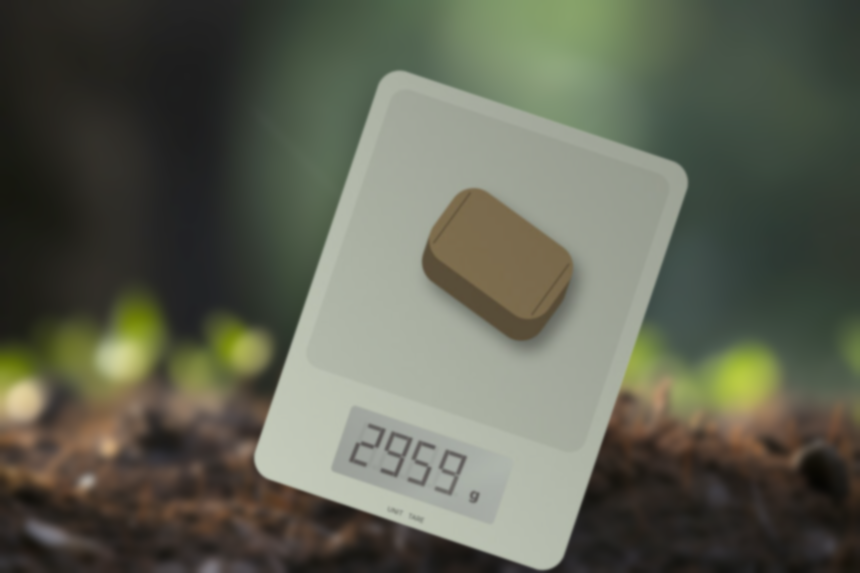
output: 2959 g
